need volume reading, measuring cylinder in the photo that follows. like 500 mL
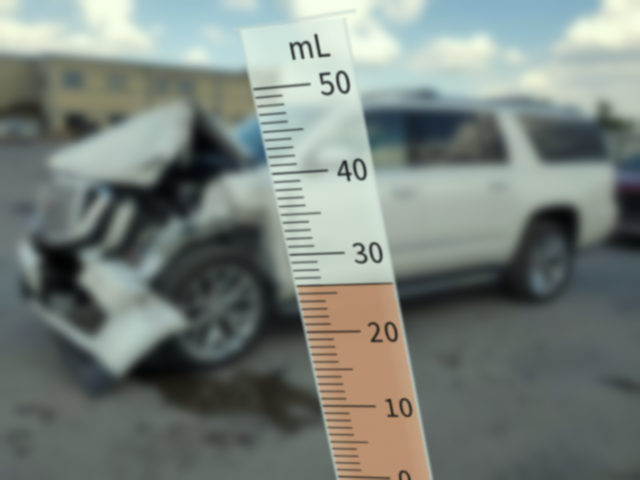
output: 26 mL
